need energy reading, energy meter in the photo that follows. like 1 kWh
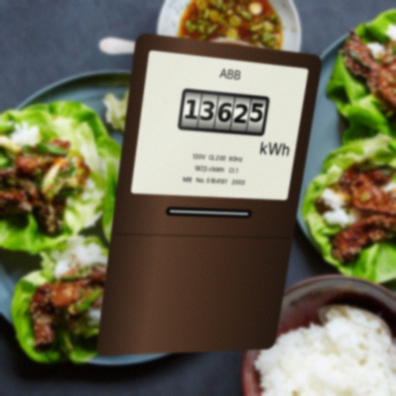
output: 13625 kWh
